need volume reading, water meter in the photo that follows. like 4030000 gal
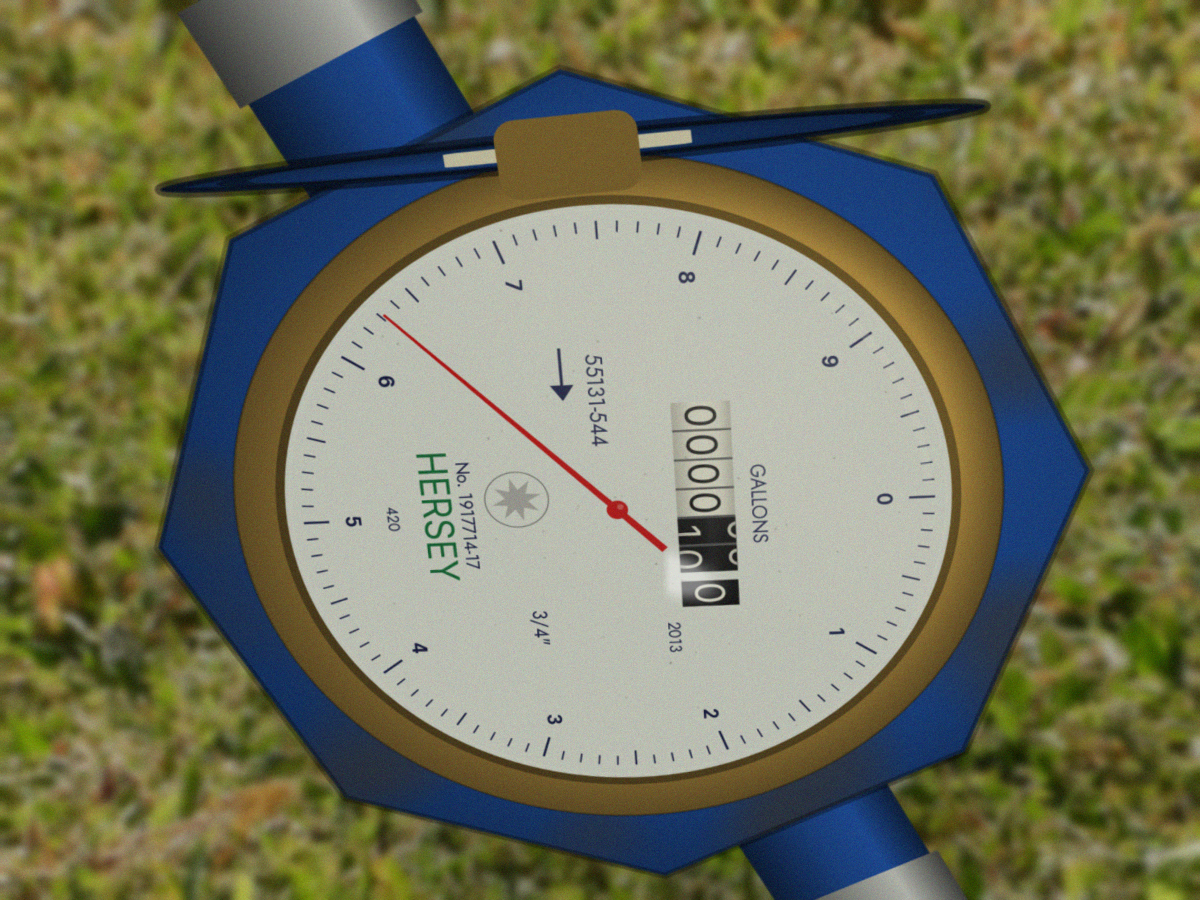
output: 96.3 gal
